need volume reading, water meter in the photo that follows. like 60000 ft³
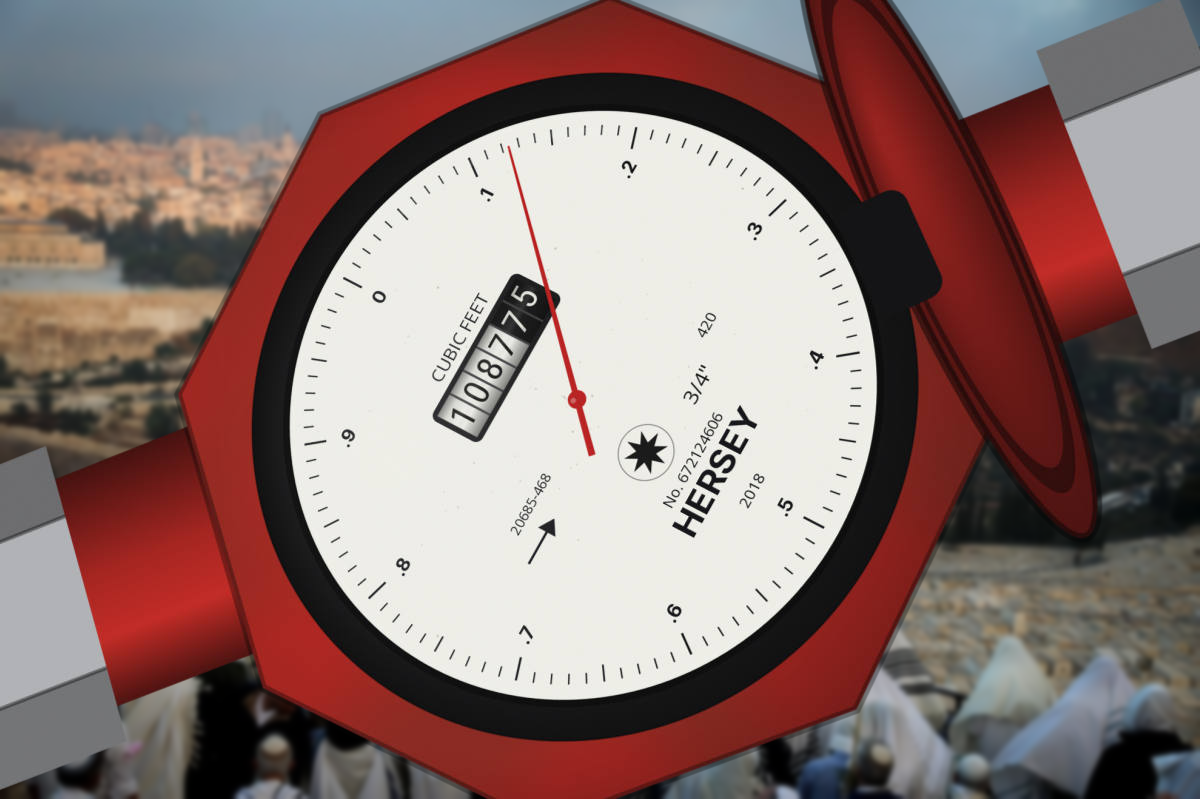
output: 108775.12 ft³
